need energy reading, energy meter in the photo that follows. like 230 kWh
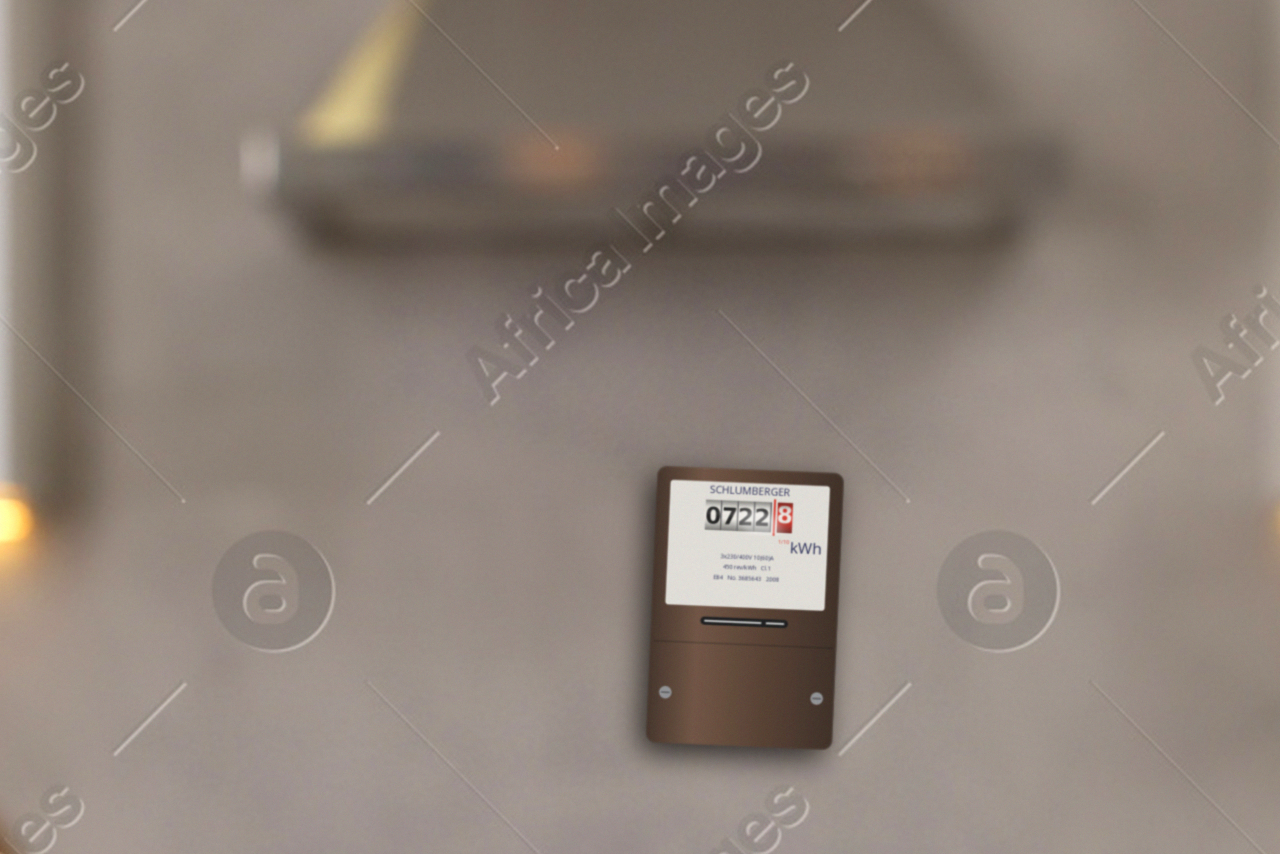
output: 722.8 kWh
